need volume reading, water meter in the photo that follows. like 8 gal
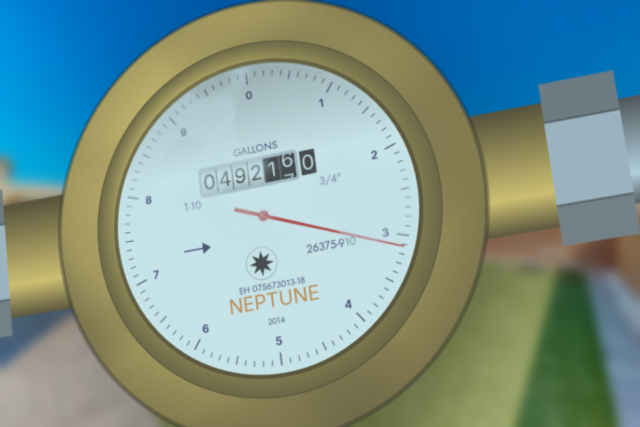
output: 492163.1 gal
